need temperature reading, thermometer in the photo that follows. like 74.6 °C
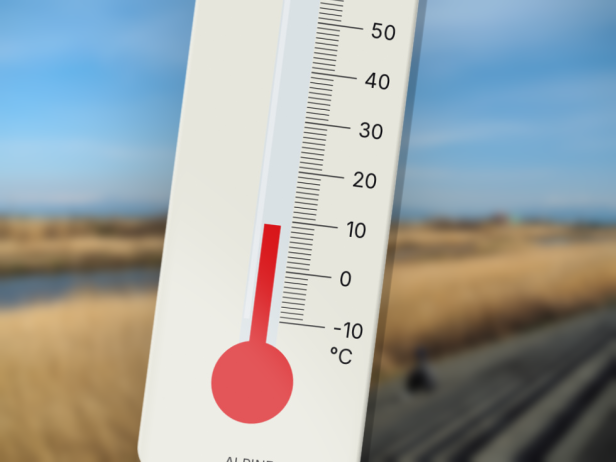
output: 9 °C
